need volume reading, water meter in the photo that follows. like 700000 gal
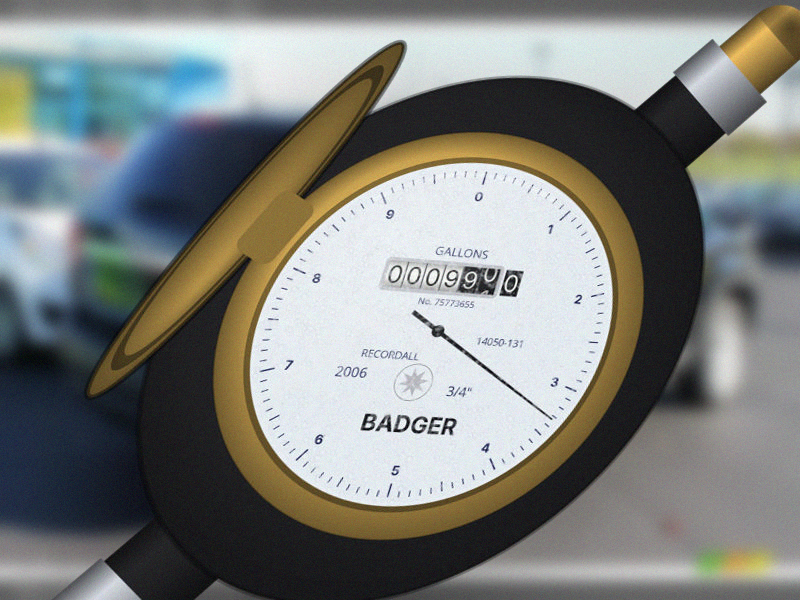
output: 9903.3 gal
